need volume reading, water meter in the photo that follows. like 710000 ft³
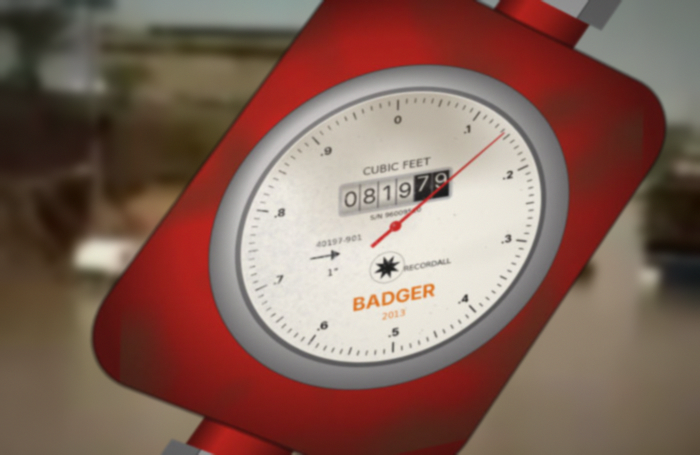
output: 81979.14 ft³
